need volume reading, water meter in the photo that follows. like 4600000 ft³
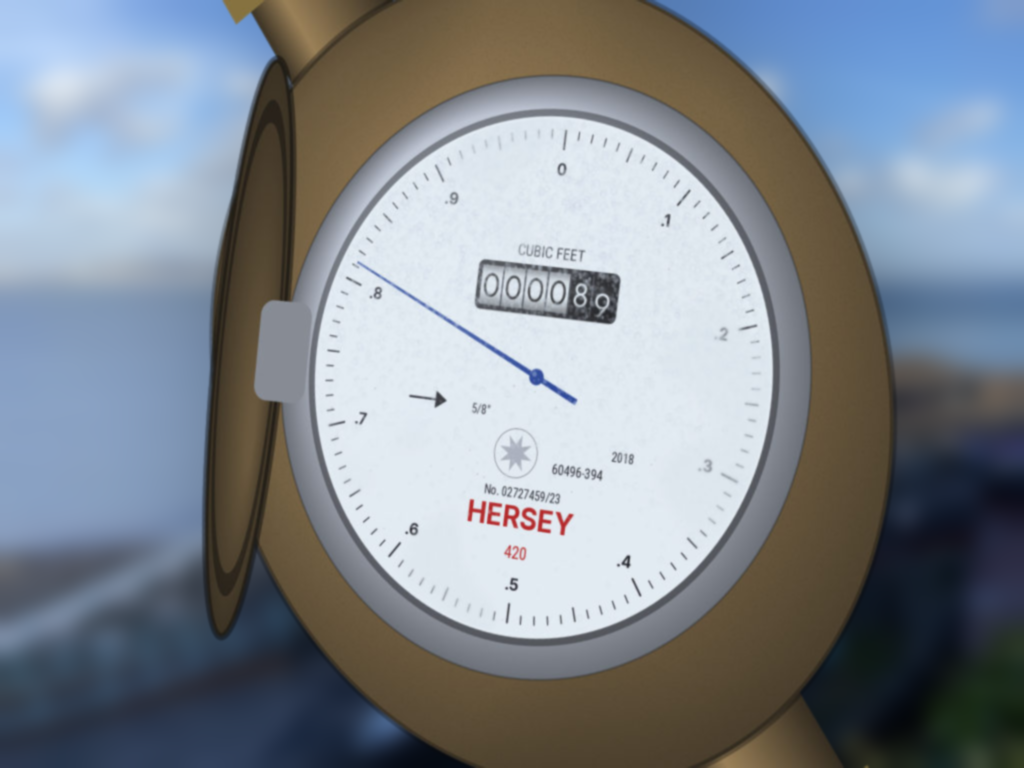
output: 88.81 ft³
